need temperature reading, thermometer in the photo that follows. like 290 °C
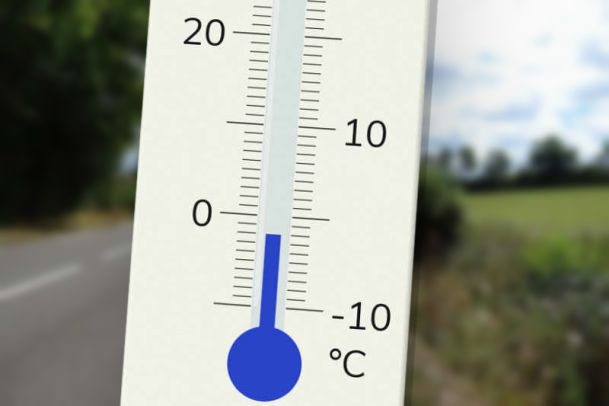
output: -2 °C
